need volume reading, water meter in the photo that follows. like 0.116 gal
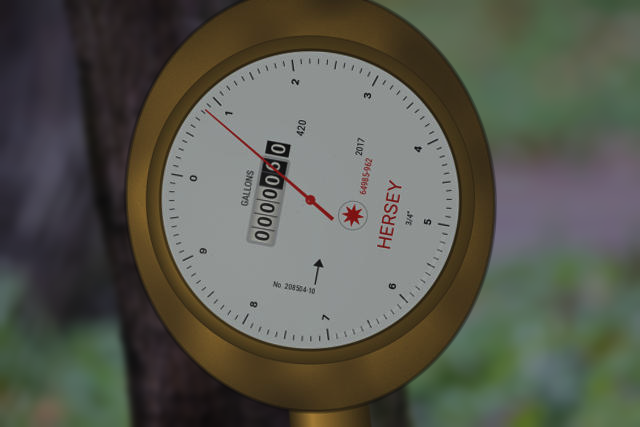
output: 60.8 gal
